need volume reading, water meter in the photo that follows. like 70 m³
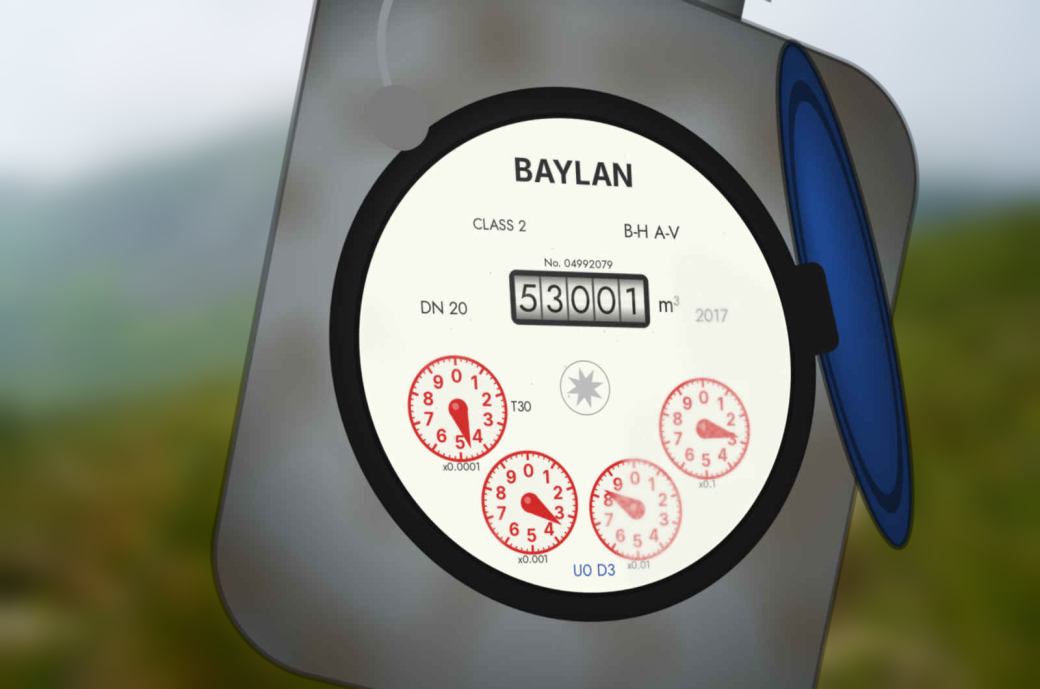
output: 53001.2834 m³
